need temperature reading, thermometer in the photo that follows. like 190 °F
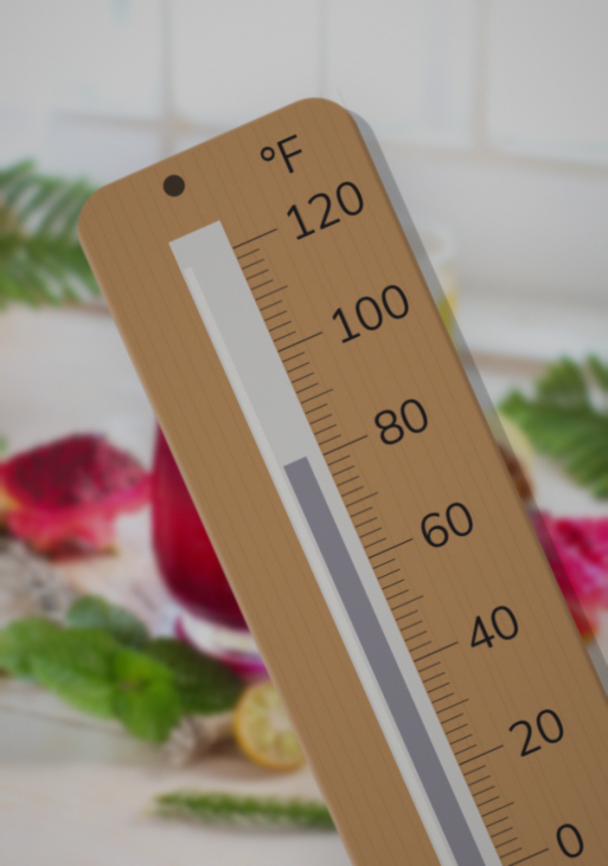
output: 81 °F
